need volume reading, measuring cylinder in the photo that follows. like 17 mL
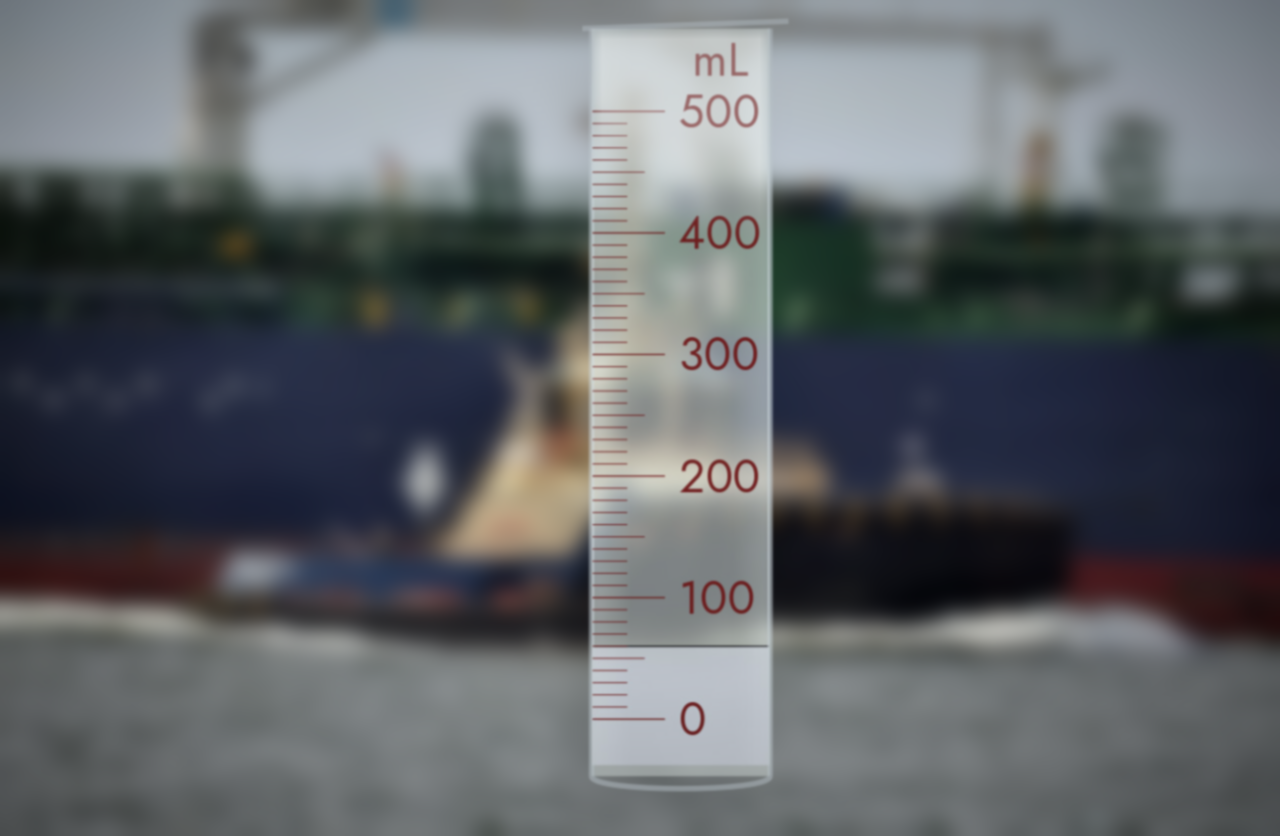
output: 60 mL
